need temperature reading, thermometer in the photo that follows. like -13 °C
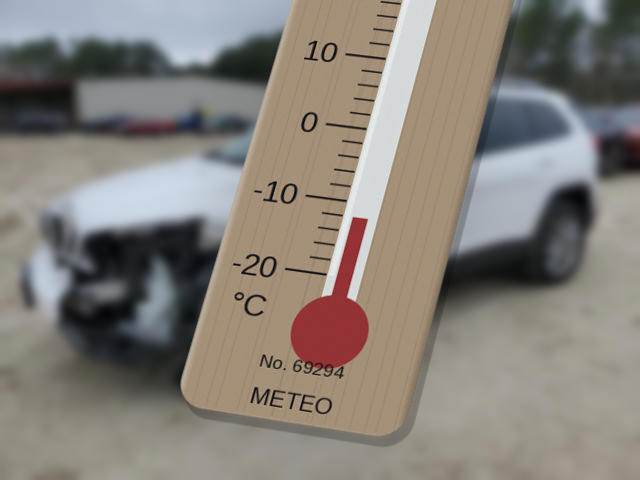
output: -12 °C
